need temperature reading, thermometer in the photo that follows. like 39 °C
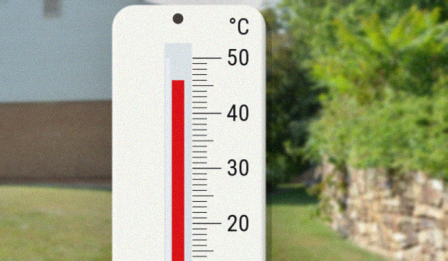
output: 46 °C
